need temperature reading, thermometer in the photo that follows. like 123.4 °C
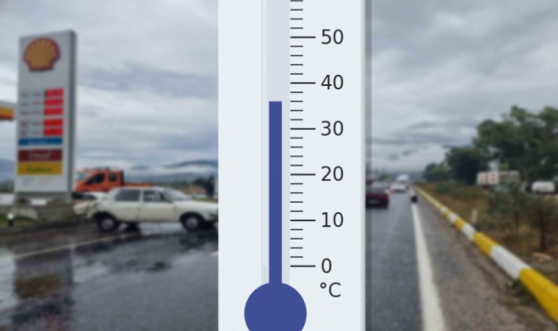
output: 36 °C
